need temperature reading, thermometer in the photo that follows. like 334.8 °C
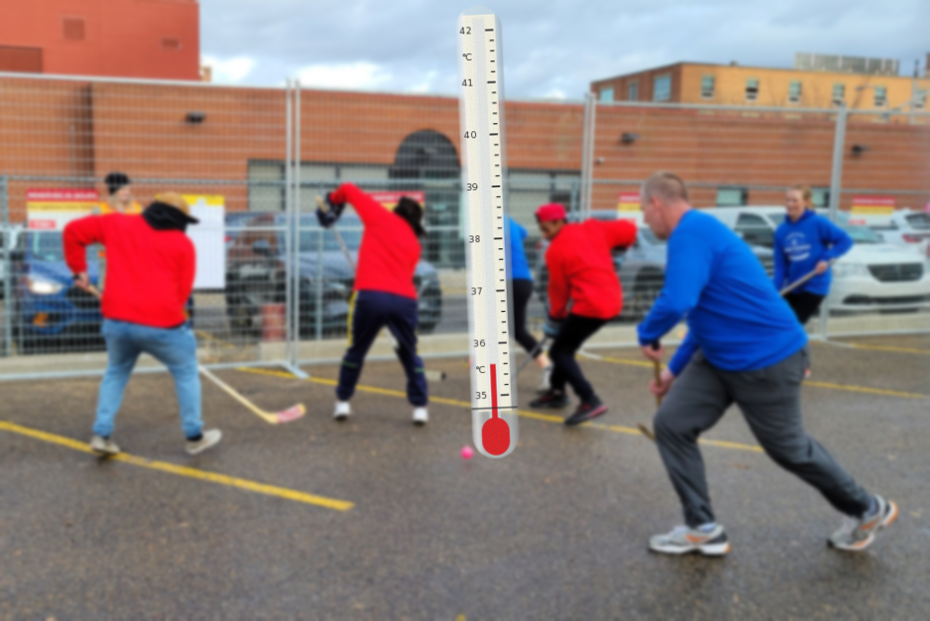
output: 35.6 °C
